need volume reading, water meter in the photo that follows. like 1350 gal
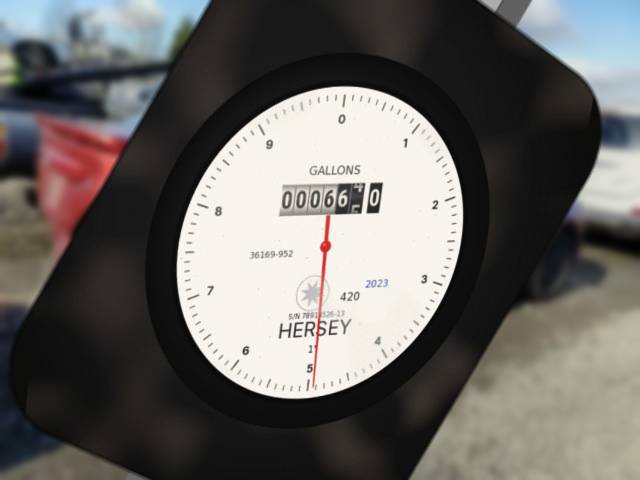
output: 6644.9 gal
